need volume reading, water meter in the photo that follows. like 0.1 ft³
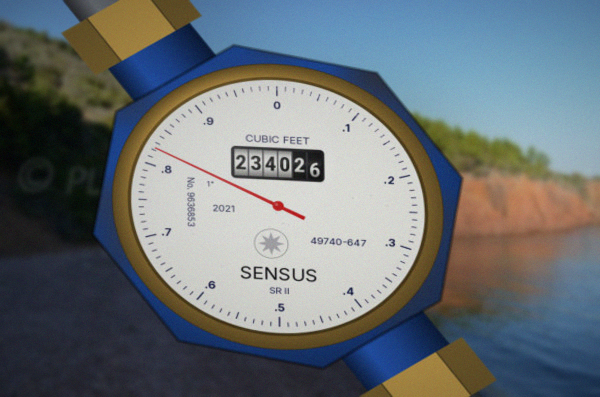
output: 234025.82 ft³
